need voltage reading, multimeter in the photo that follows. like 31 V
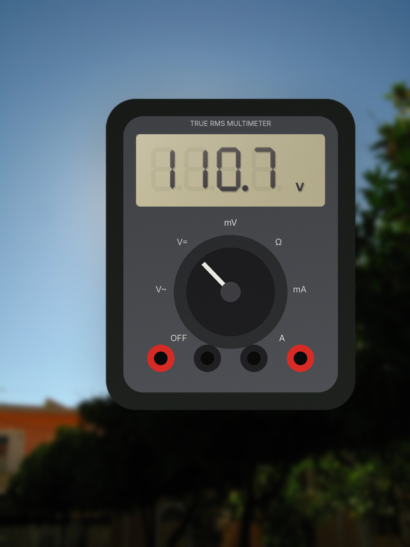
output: 110.7 V
